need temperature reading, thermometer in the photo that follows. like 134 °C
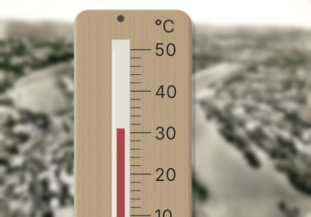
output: 31 °C
